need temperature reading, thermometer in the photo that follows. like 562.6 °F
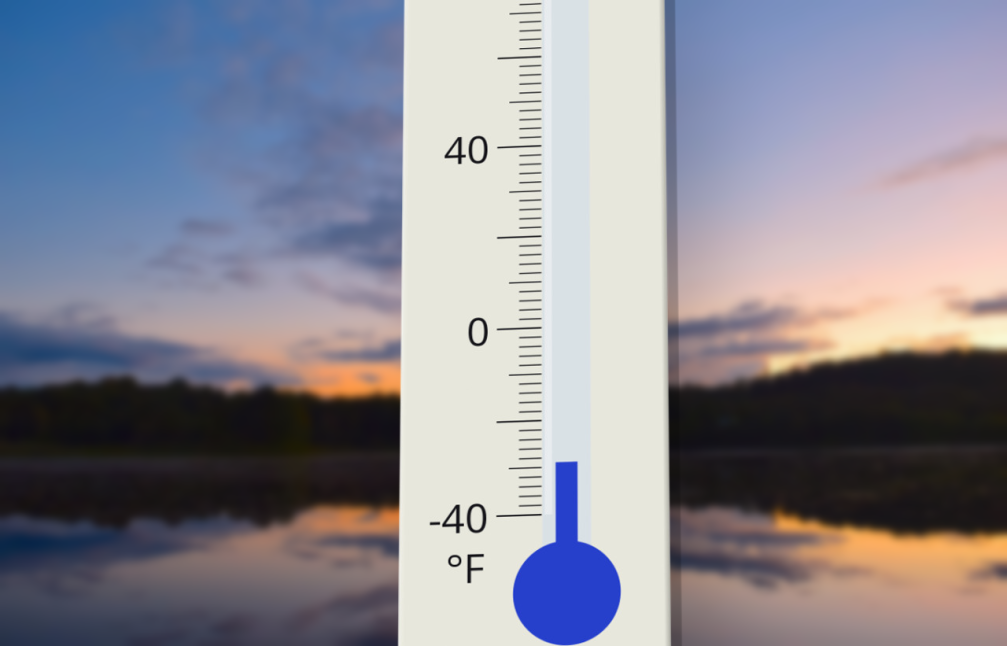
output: -29 °F
